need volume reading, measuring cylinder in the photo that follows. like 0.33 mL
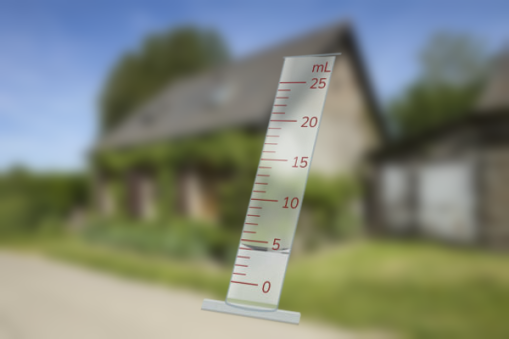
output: 4 mL
